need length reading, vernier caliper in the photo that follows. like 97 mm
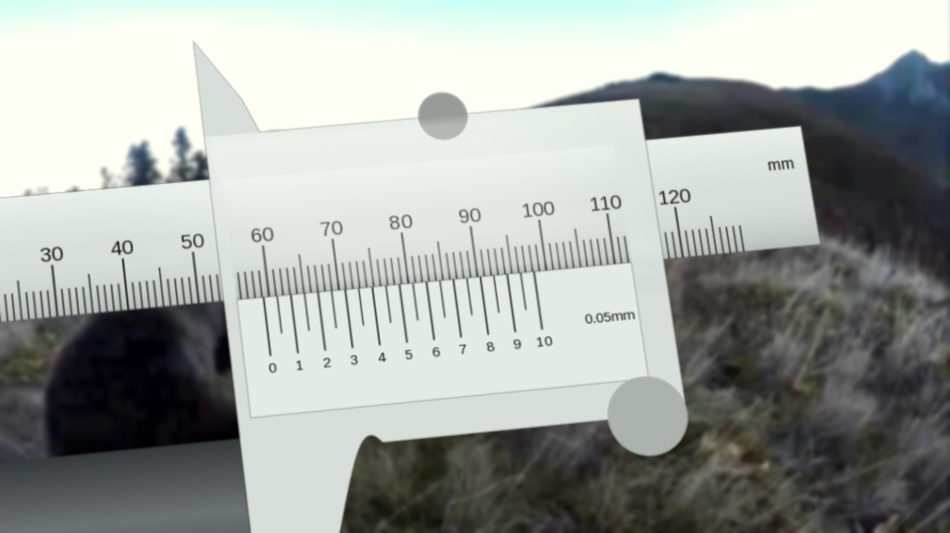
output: 59.2 mm
